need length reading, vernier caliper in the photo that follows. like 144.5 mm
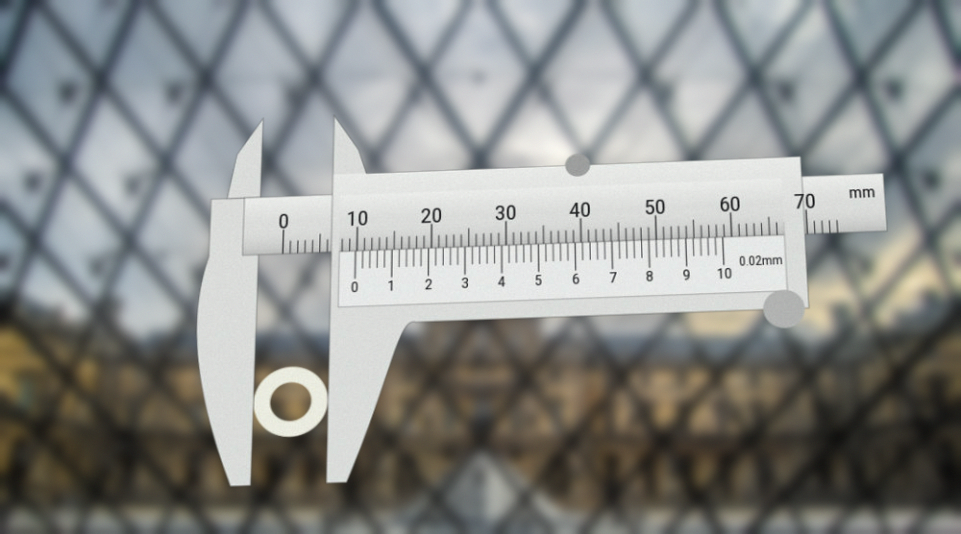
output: 9.8 mm
